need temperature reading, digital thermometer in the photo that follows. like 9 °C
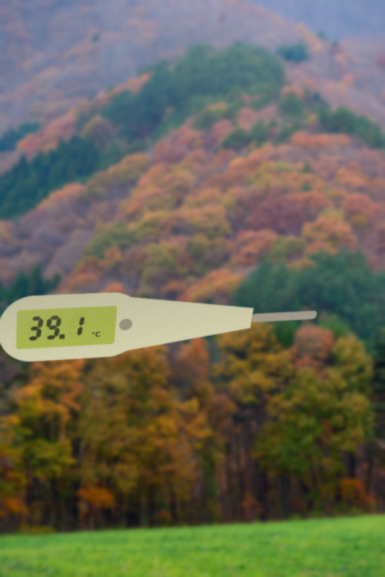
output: 39.1 °C
